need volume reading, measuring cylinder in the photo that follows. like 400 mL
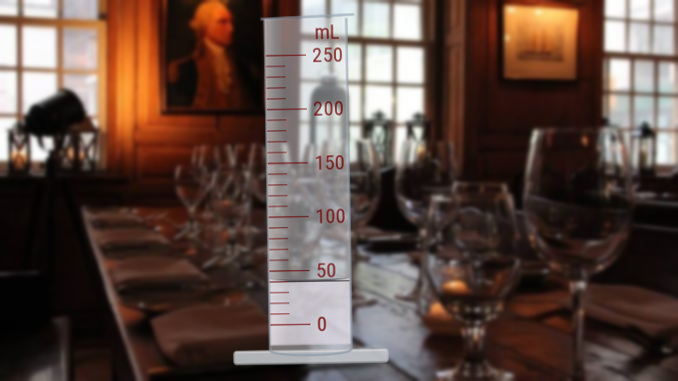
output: 40 mL
